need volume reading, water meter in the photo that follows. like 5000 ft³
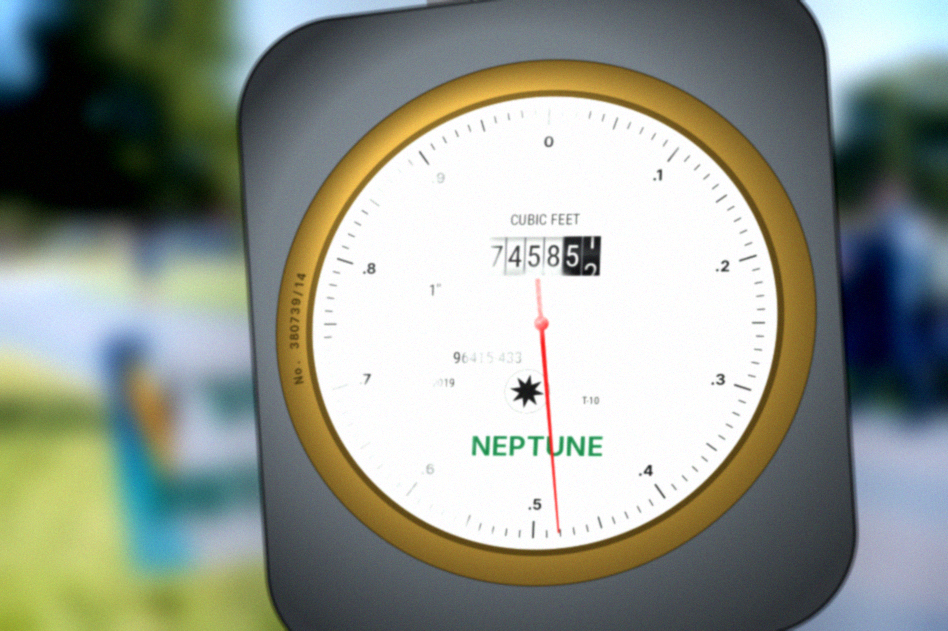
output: 745851.48 ft³
